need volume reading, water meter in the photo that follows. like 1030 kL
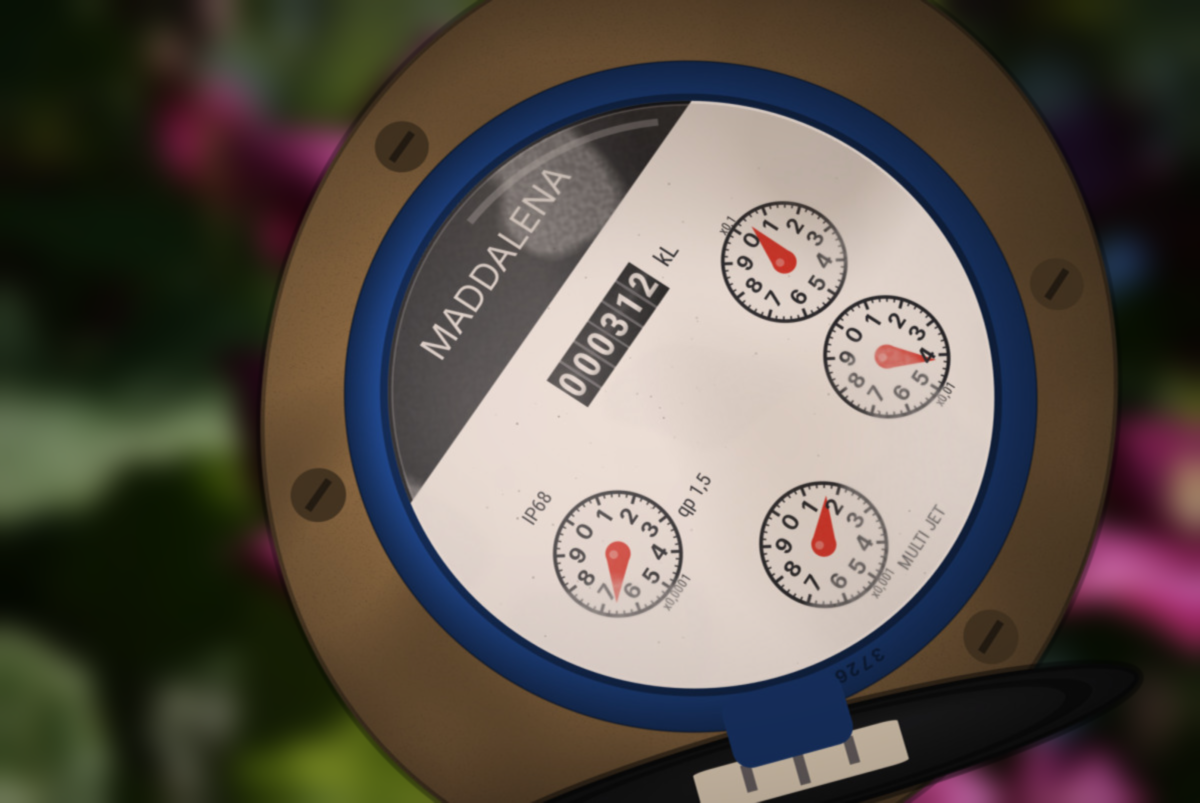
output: 312.0416 kL
